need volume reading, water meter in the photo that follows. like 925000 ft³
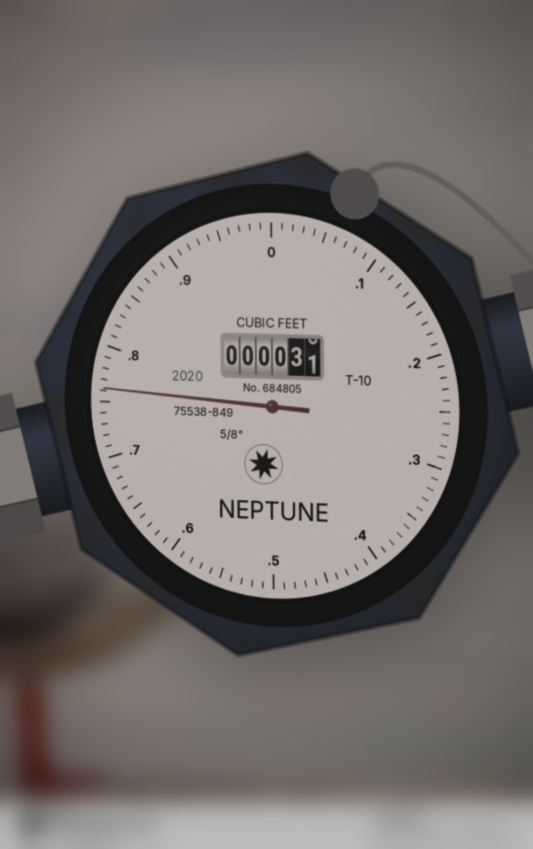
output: 30.76 ft³
